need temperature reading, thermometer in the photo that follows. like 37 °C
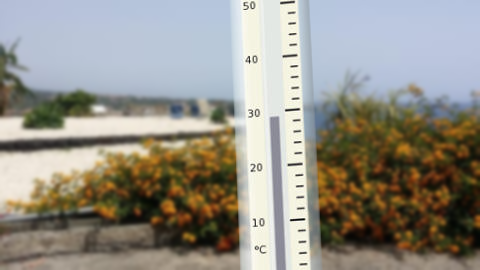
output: 29 °C
